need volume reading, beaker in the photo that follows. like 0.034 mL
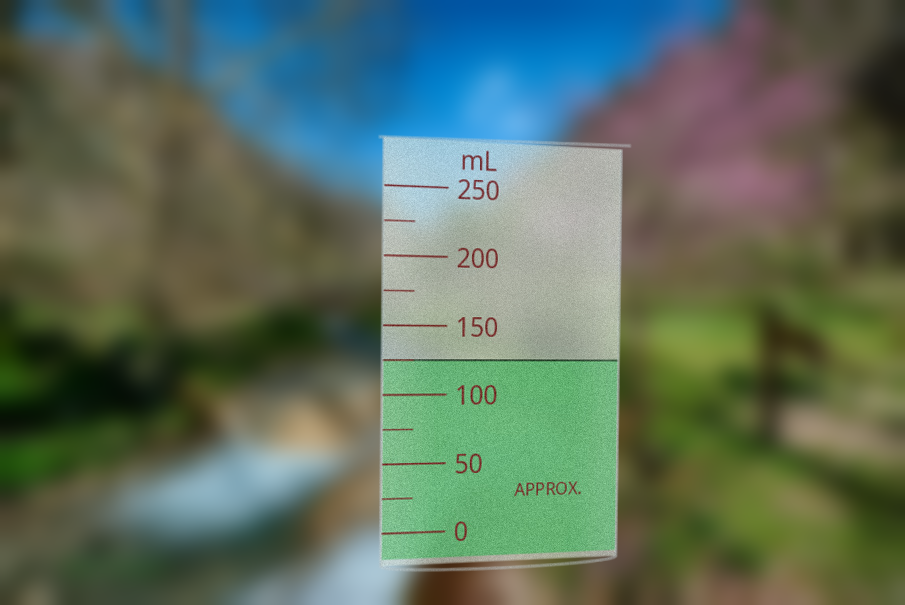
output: 125 mL
